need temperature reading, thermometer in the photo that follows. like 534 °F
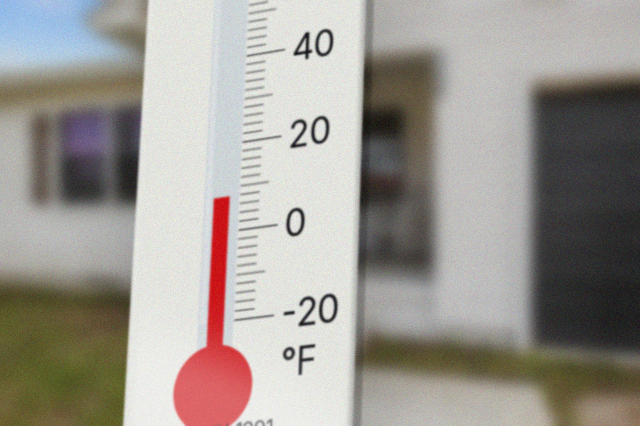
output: 8 °F
